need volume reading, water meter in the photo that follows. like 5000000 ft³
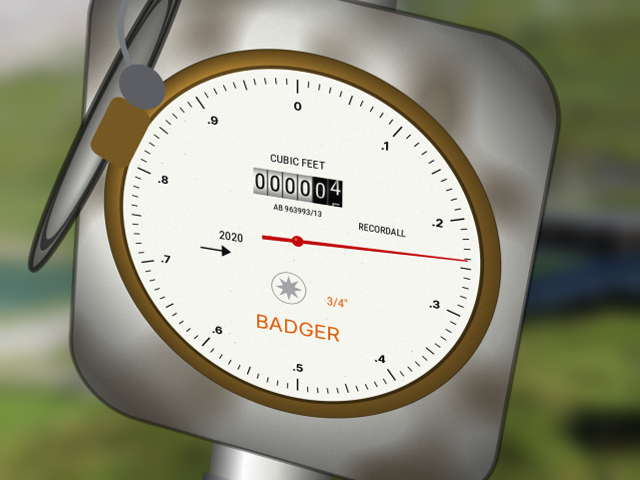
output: 4.24 ft³
